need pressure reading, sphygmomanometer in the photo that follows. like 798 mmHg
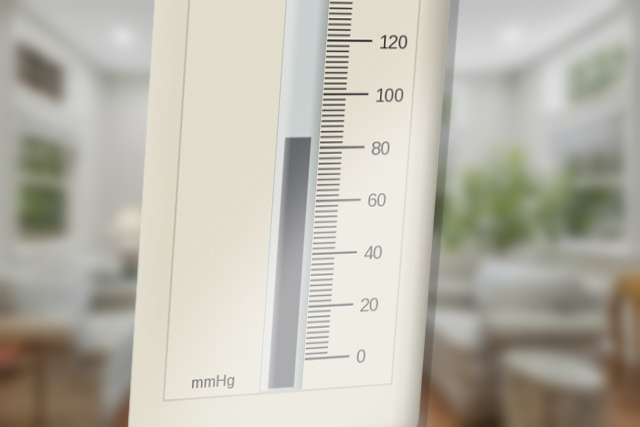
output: 84 mmHg
